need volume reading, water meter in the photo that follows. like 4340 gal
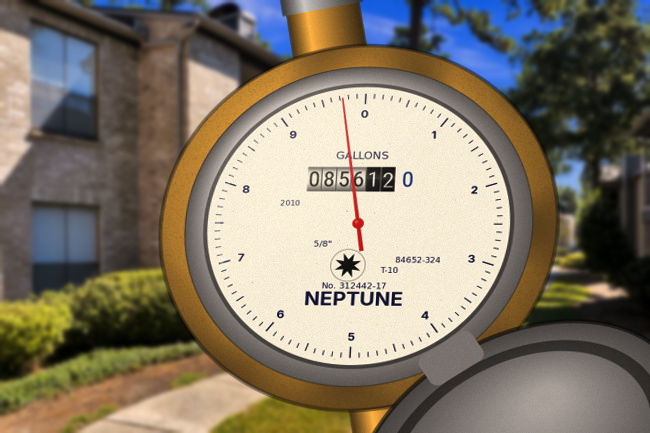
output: 856119.7 gal
